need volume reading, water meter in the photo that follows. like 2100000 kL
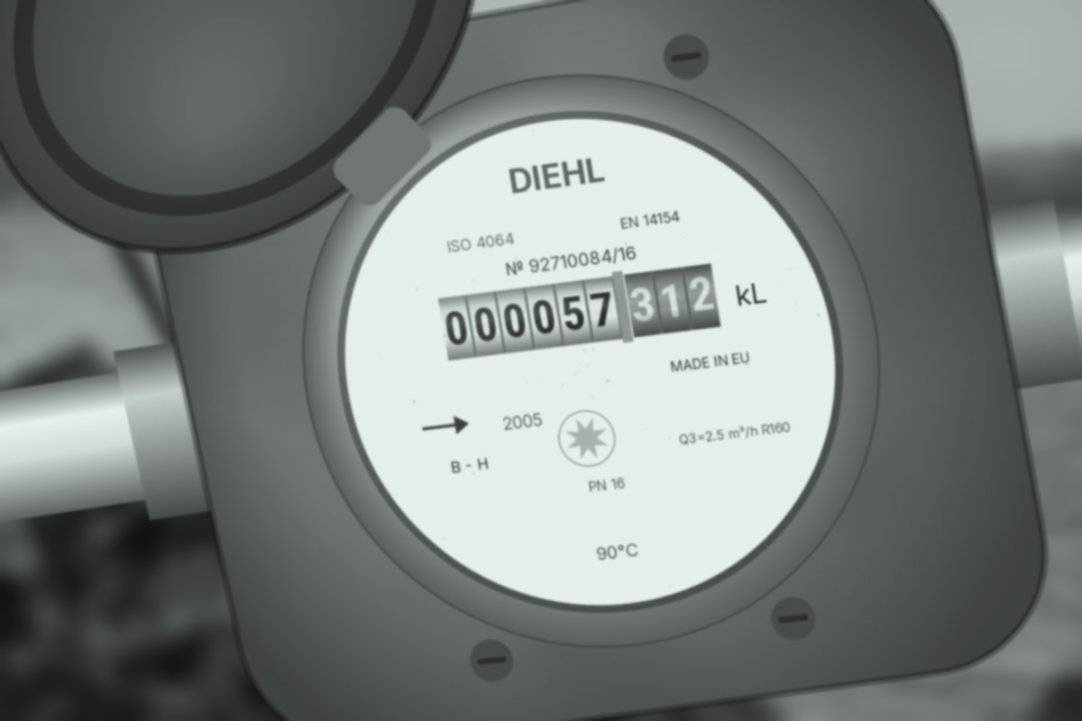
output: 57.312 kL
